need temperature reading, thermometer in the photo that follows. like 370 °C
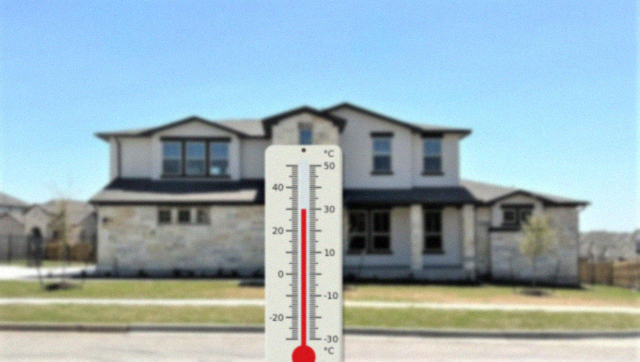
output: 30 °C
